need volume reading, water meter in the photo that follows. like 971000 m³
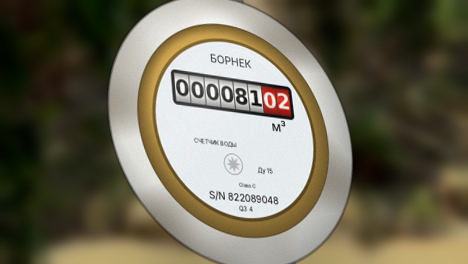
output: 81.02 m³
